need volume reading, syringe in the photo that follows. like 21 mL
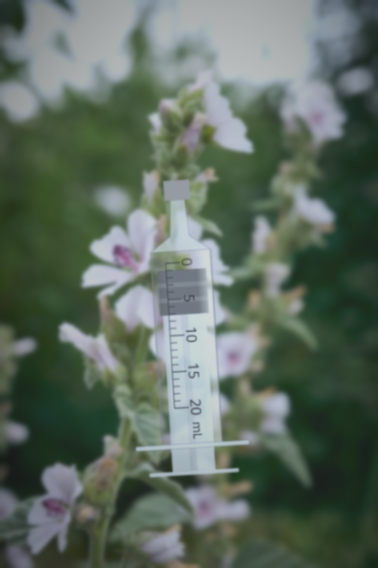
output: 1 mL
